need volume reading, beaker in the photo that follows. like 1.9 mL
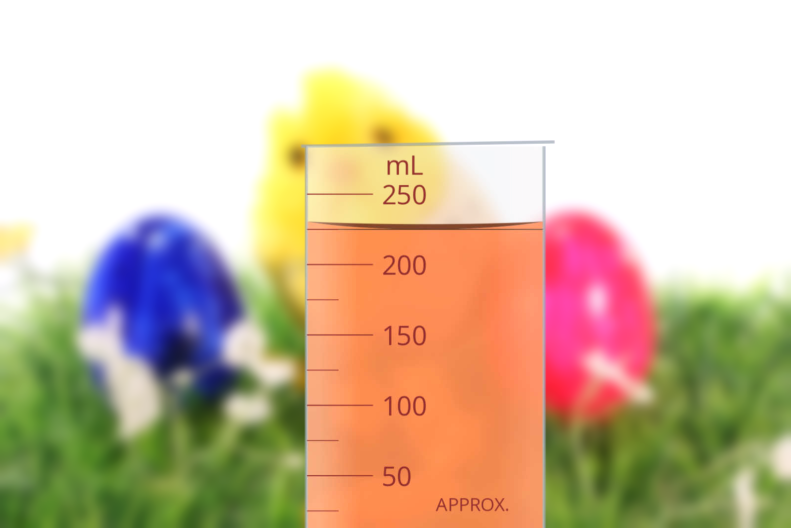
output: 225 mL
